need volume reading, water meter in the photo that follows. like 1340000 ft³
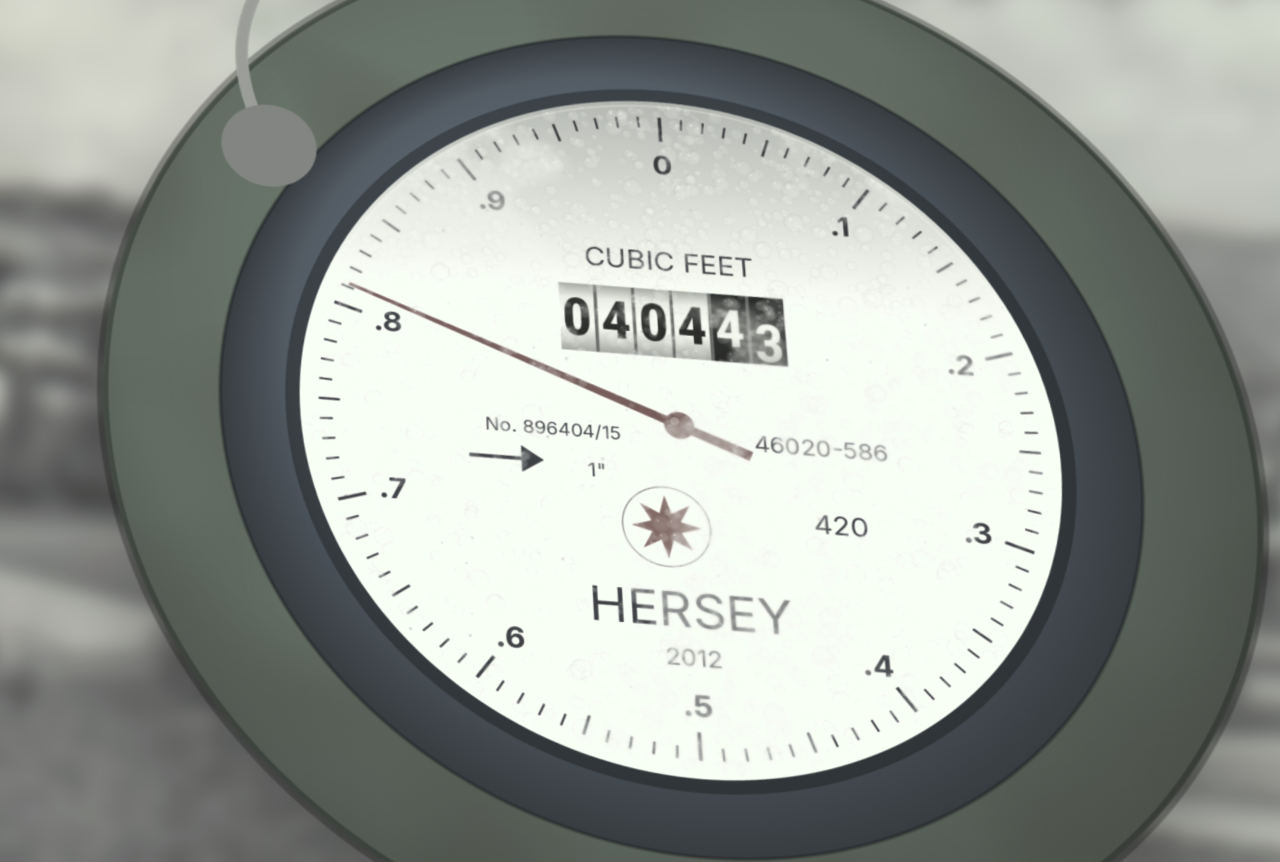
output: 40442.81 ft³
